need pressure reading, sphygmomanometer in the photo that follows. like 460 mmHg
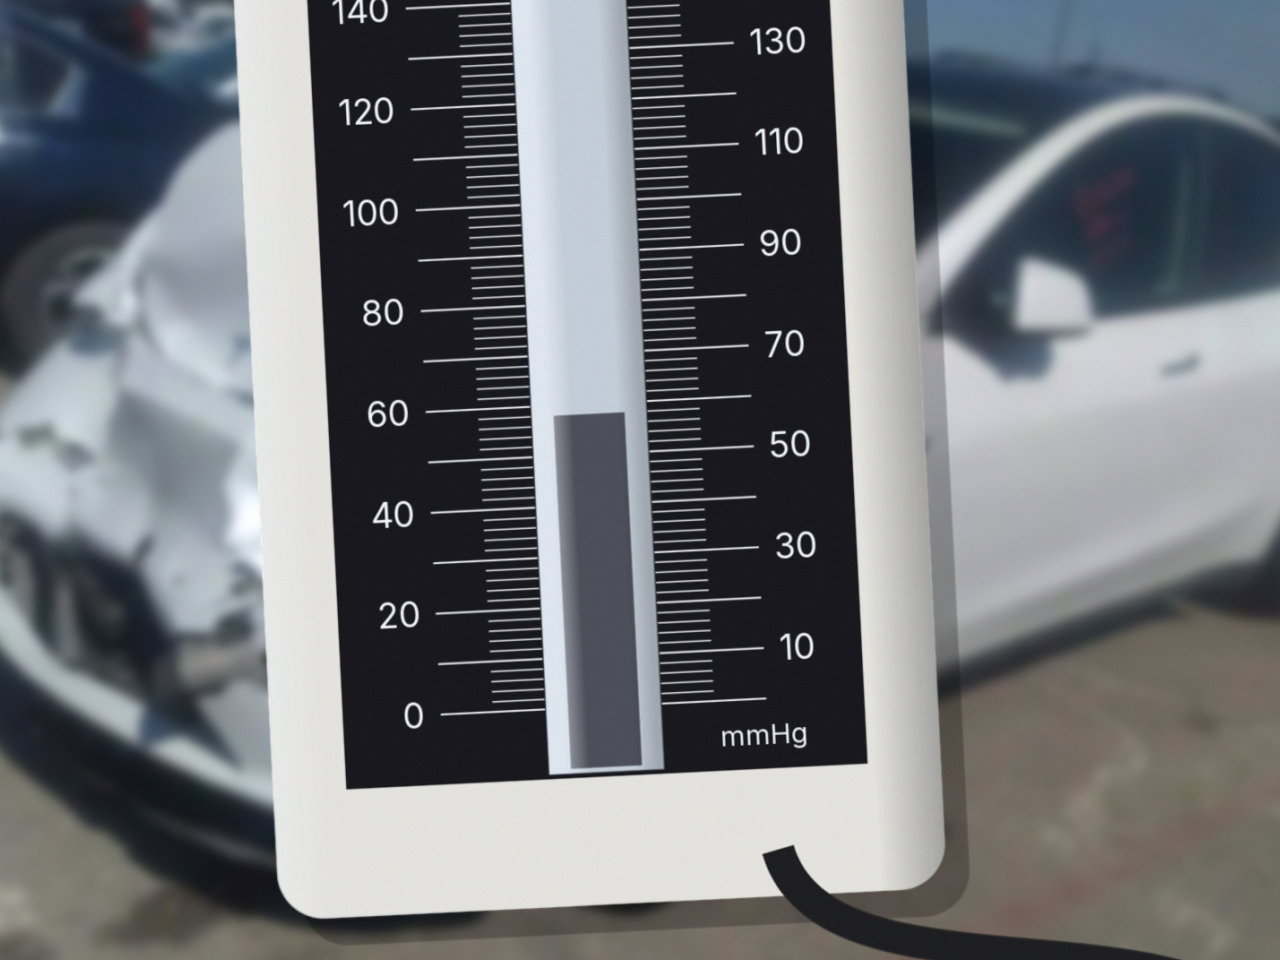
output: 58 mmHg
